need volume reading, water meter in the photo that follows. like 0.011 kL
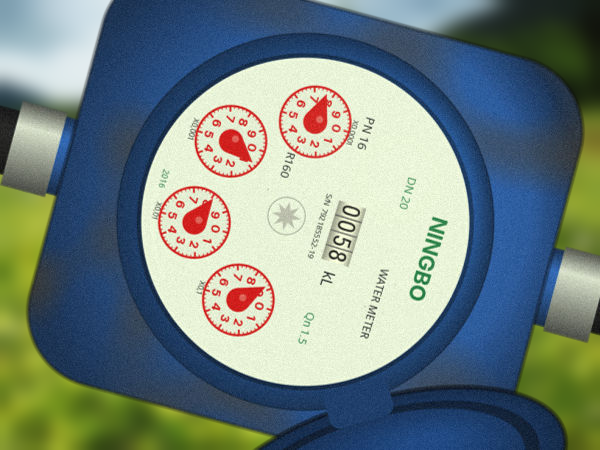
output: 58.8807 kL
